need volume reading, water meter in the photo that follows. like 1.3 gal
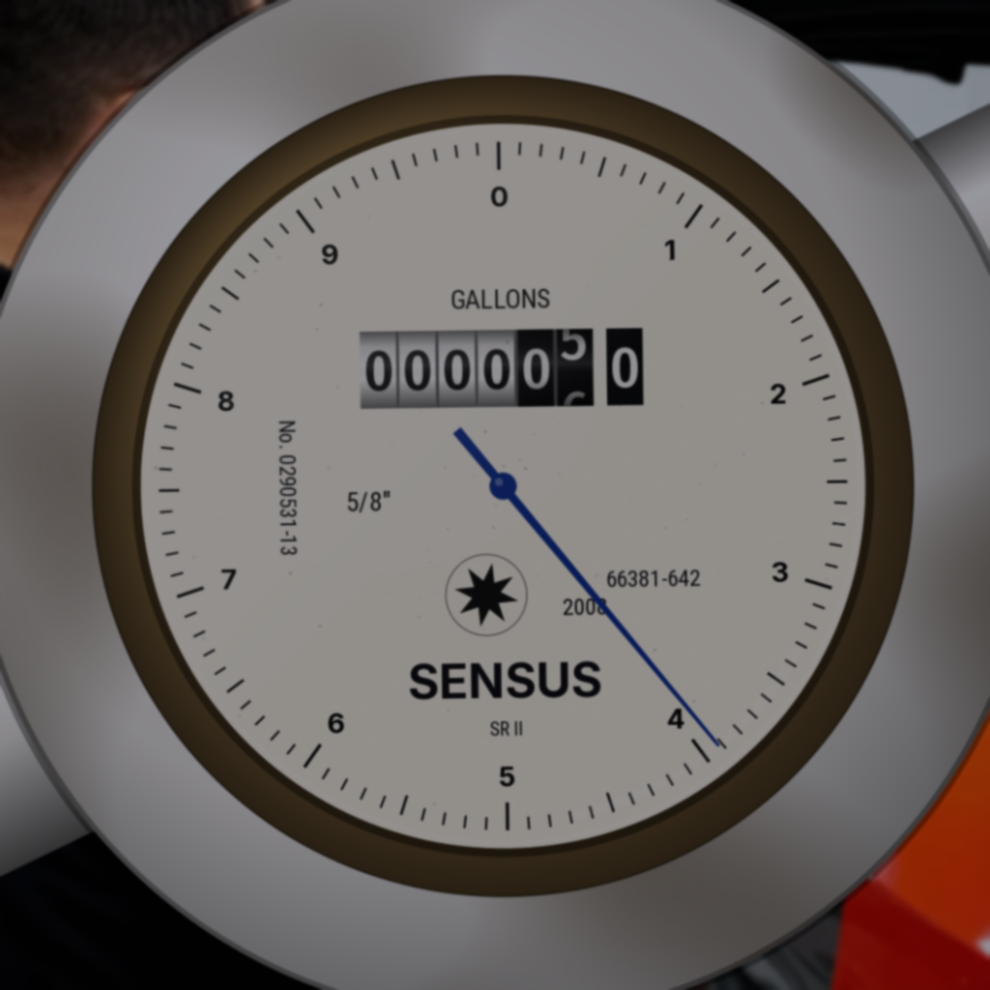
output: 53.9 gal
